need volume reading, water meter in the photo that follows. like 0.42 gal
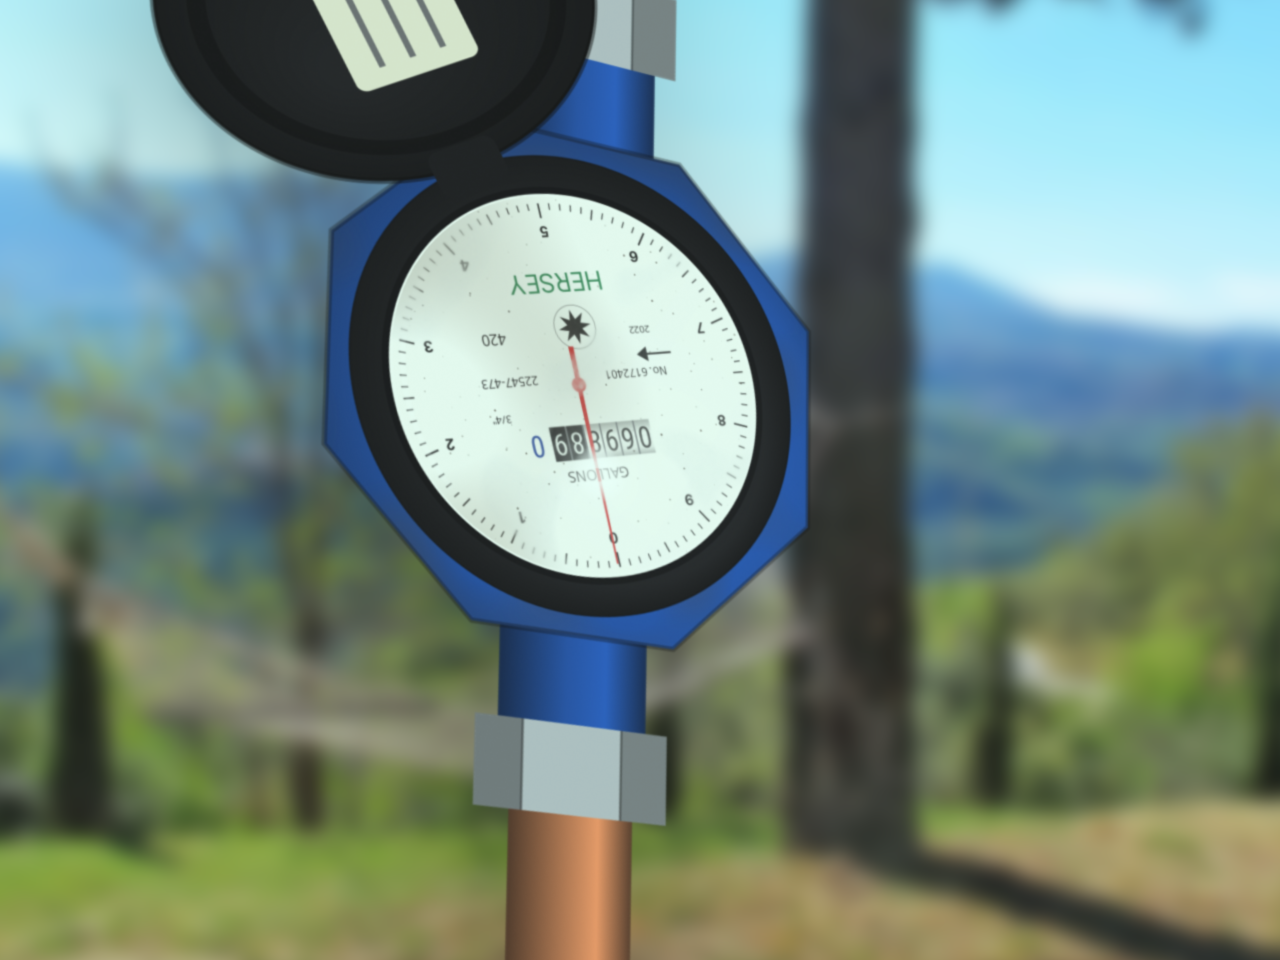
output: 698890.0 gal
